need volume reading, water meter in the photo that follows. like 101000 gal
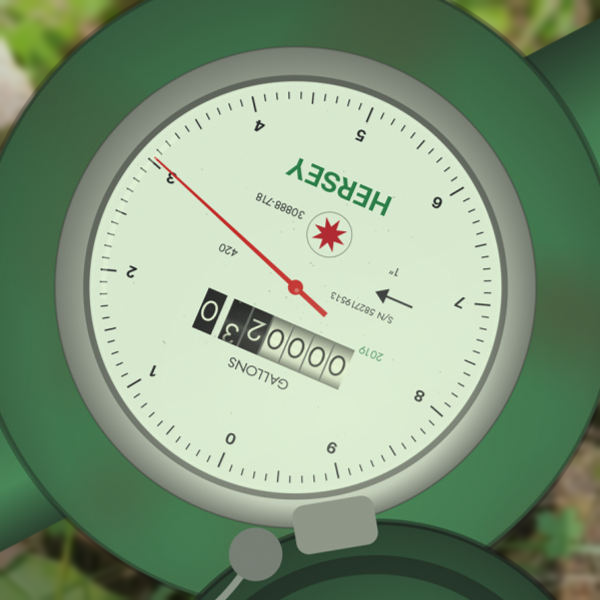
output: 233.0 gal
